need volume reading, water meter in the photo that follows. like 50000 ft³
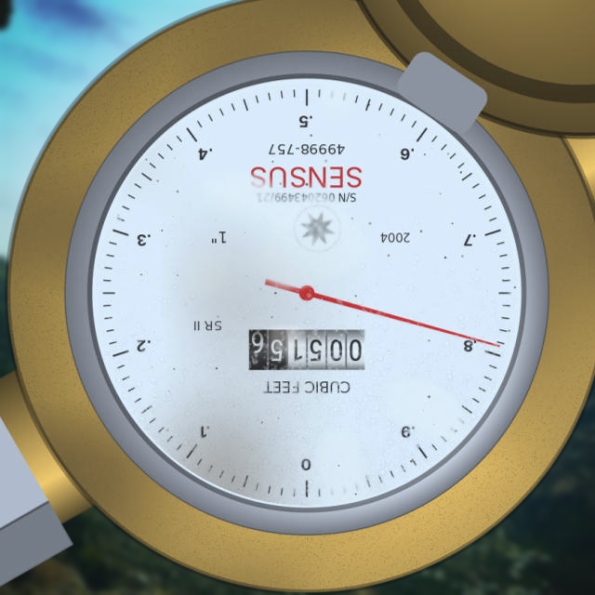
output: 5155.79 ft³
